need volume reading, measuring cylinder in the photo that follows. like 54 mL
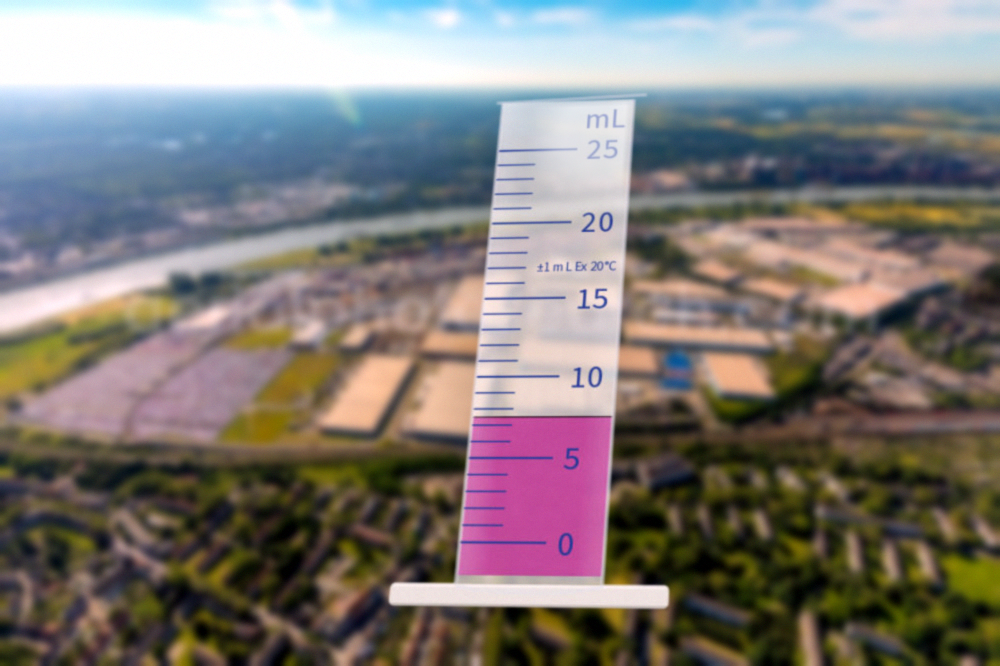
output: 7.5 mL
